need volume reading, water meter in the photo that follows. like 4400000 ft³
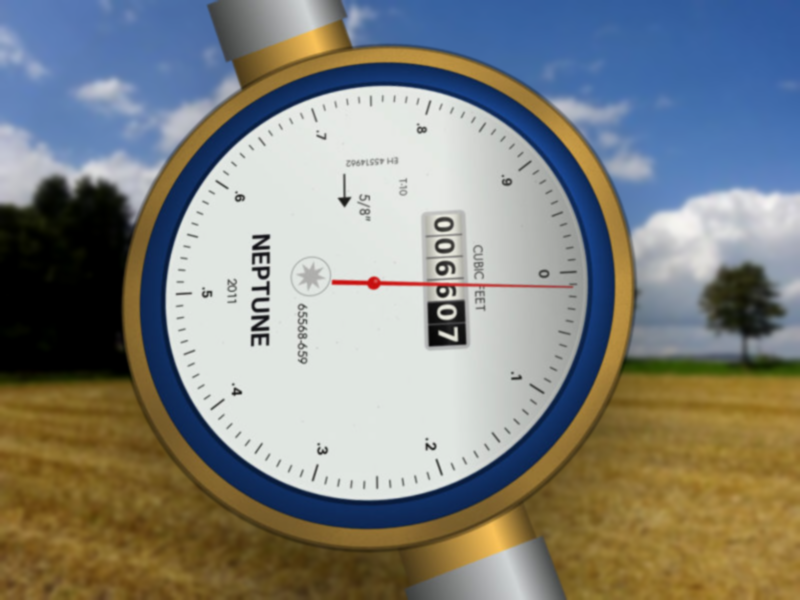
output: 6607.01 ft³
